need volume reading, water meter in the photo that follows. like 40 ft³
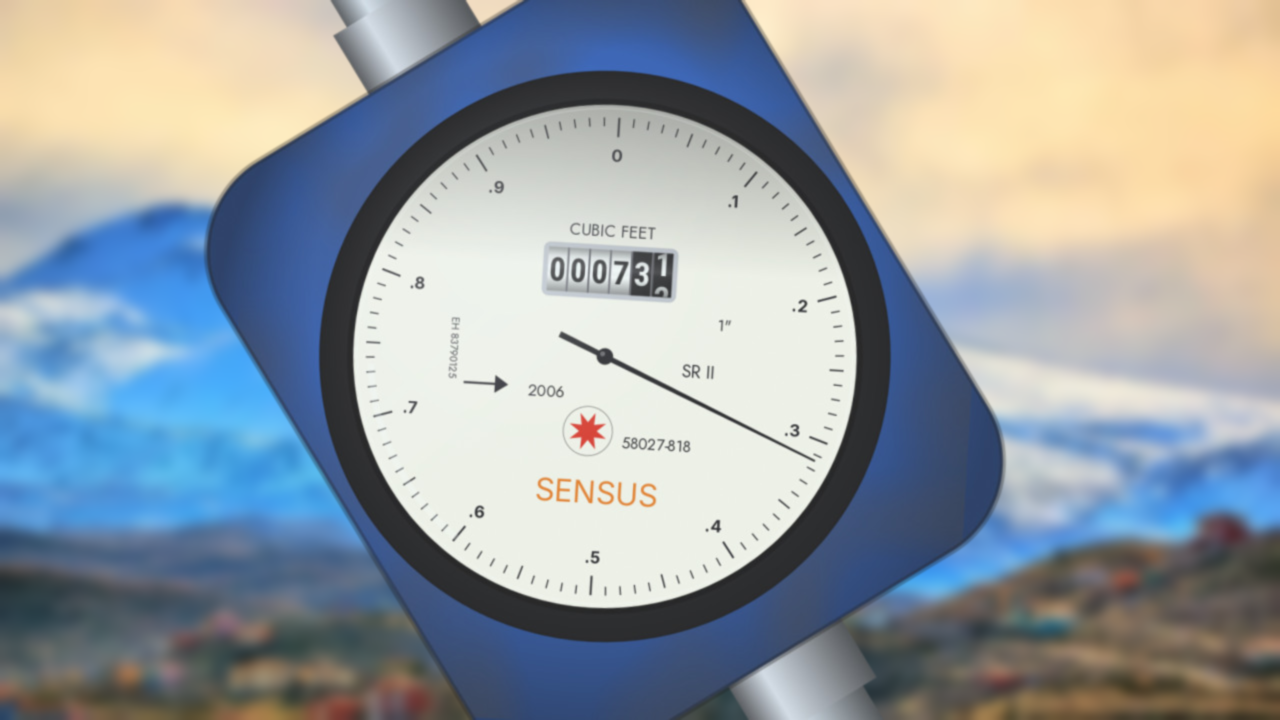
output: 731.31 ft³
